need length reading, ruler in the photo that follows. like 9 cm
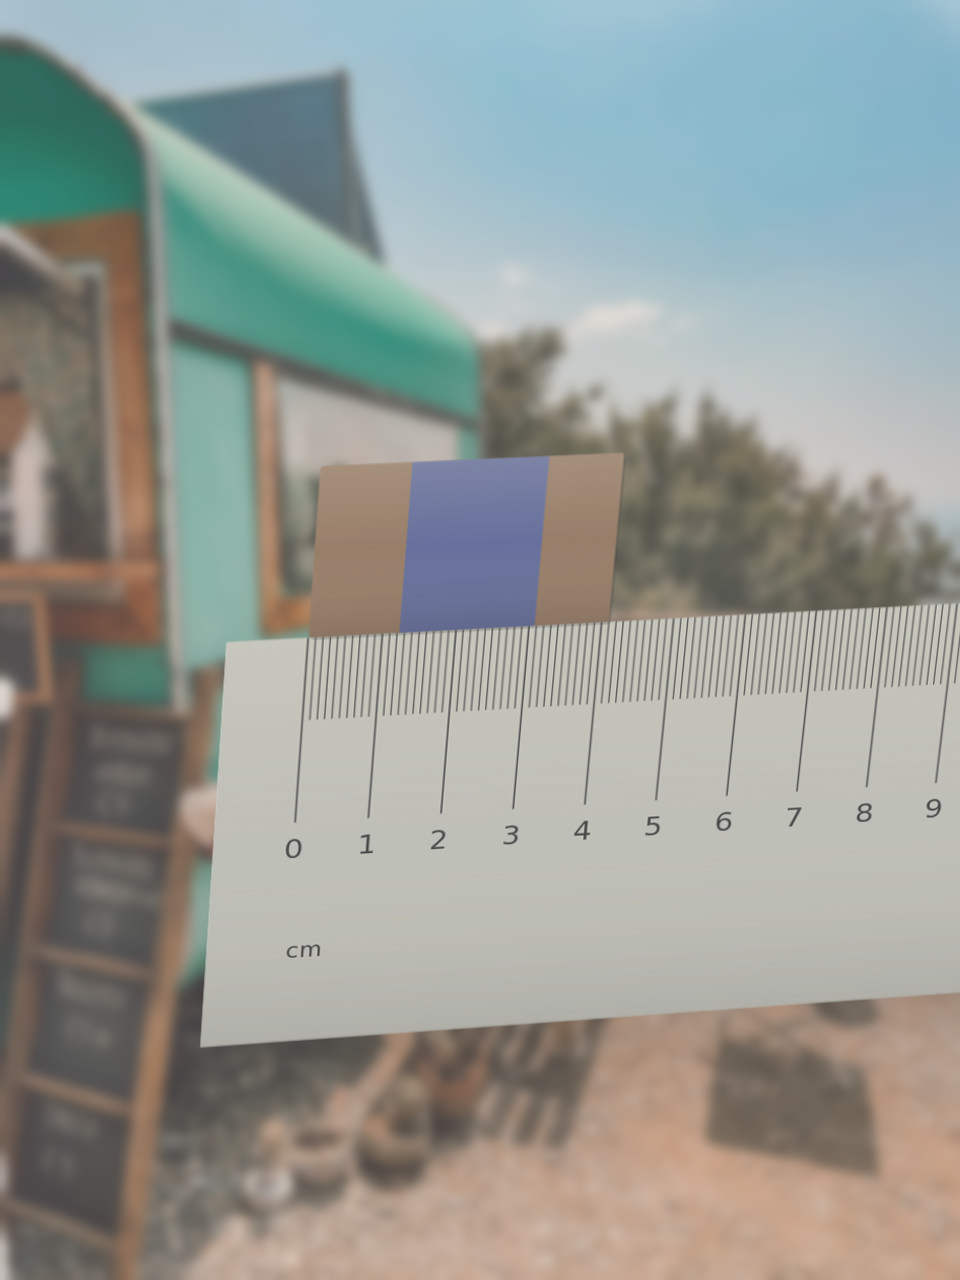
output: 4.1 cm
